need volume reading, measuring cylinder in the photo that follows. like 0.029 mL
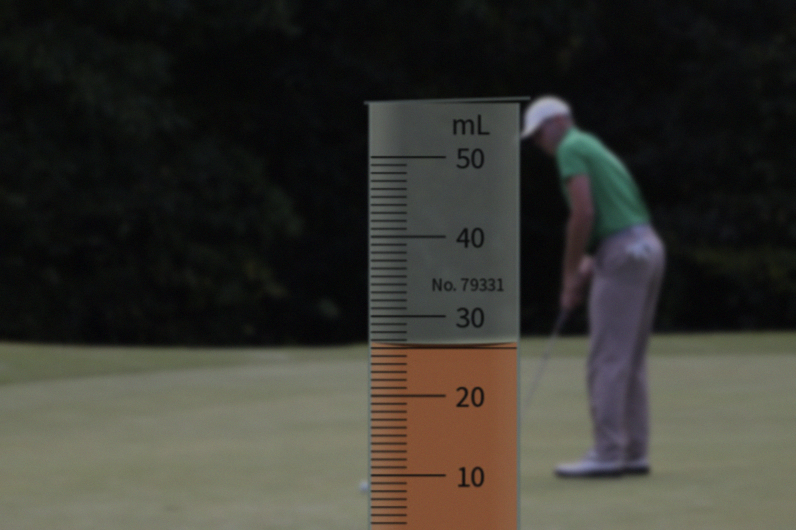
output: 26 mL
